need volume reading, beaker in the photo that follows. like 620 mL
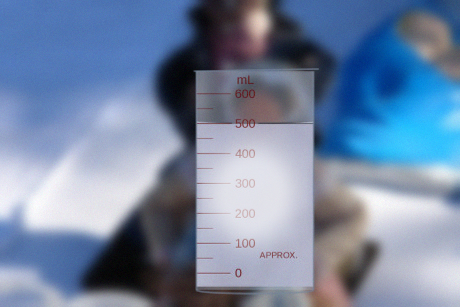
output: 500 mL
